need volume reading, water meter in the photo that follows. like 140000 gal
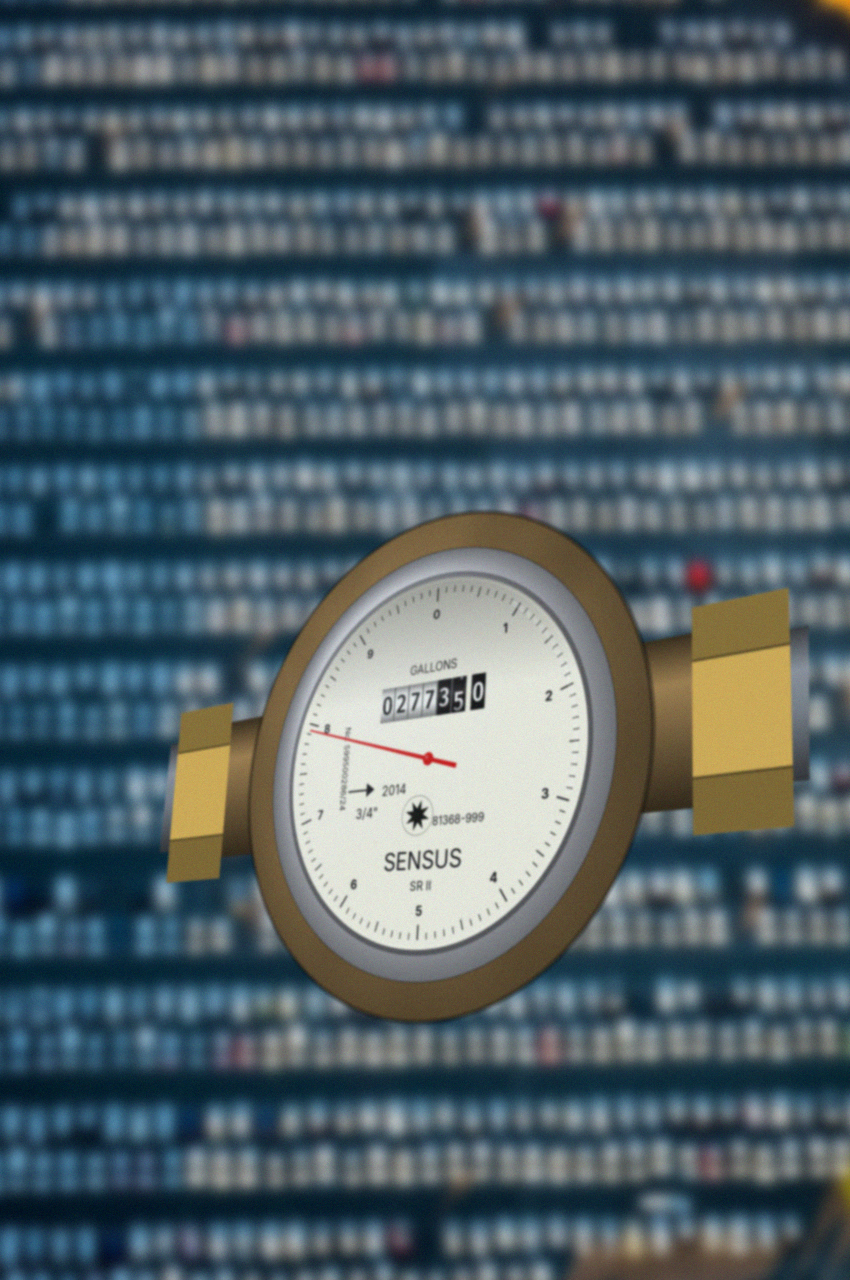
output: 277347.9 gal
